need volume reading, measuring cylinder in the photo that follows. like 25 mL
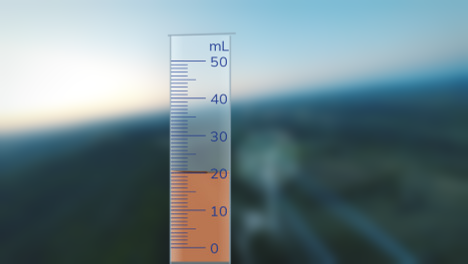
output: 20 mL
